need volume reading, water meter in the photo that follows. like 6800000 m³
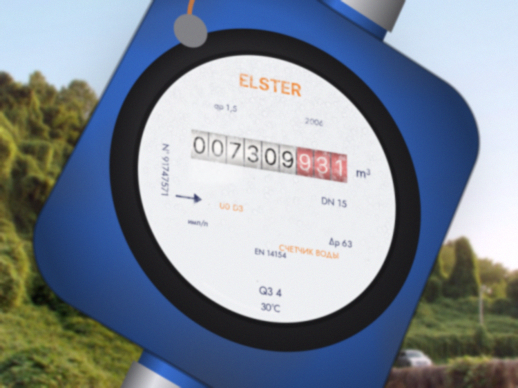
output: 7309.931 m³
